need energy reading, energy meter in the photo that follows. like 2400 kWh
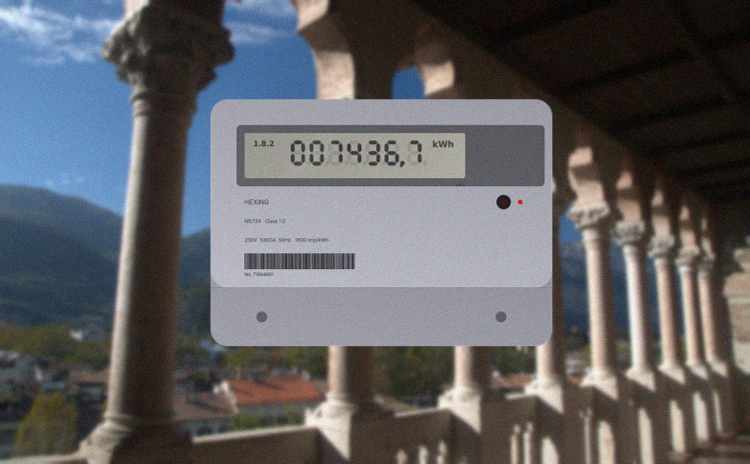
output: 7436.7 kWh
